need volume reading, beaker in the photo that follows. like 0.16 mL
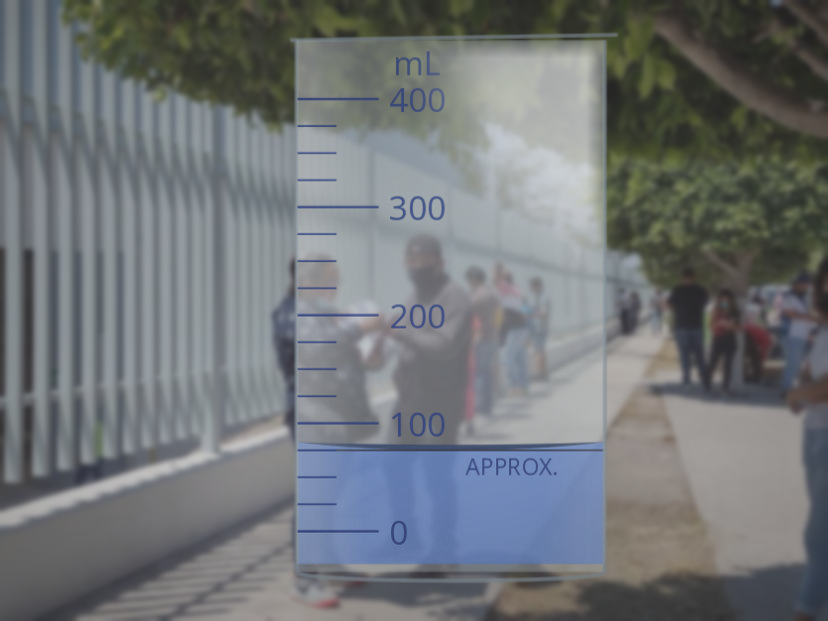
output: 75 mL
